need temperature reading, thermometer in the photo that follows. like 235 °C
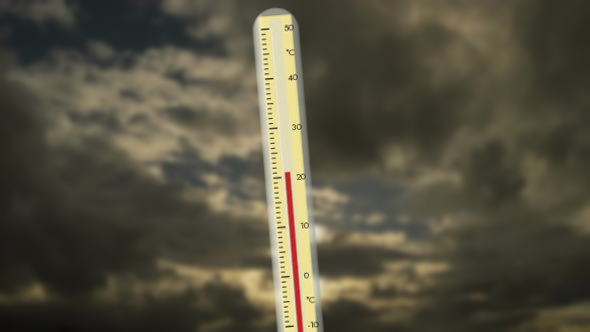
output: 21 °C
